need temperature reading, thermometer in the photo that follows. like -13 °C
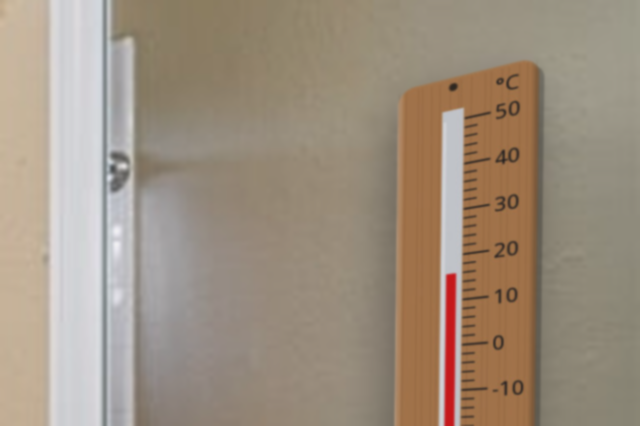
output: 16 °C
